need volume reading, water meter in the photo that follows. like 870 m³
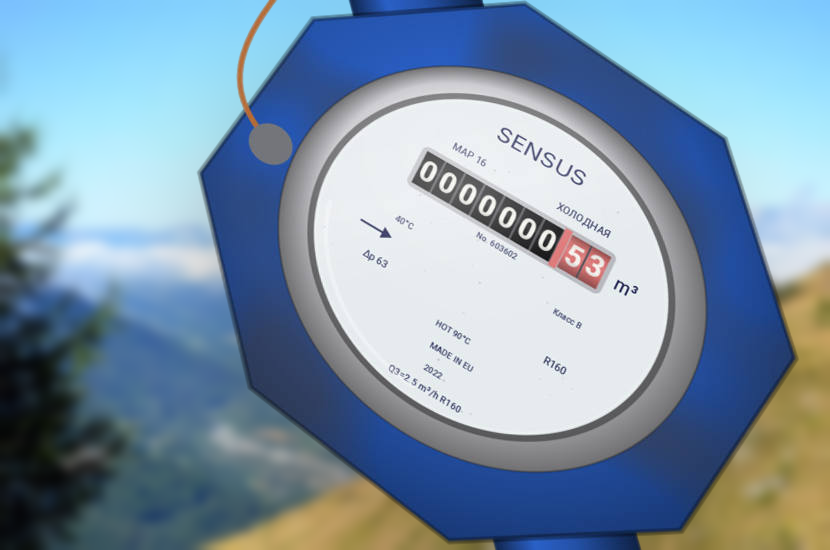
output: 0.53 m³
